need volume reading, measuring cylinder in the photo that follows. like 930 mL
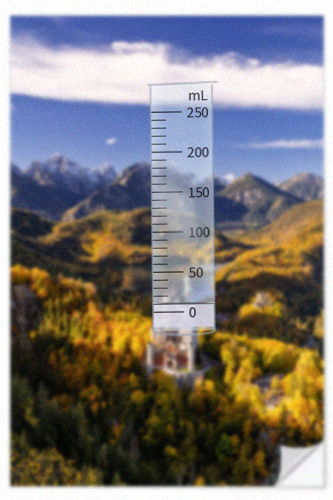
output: 10 mL
